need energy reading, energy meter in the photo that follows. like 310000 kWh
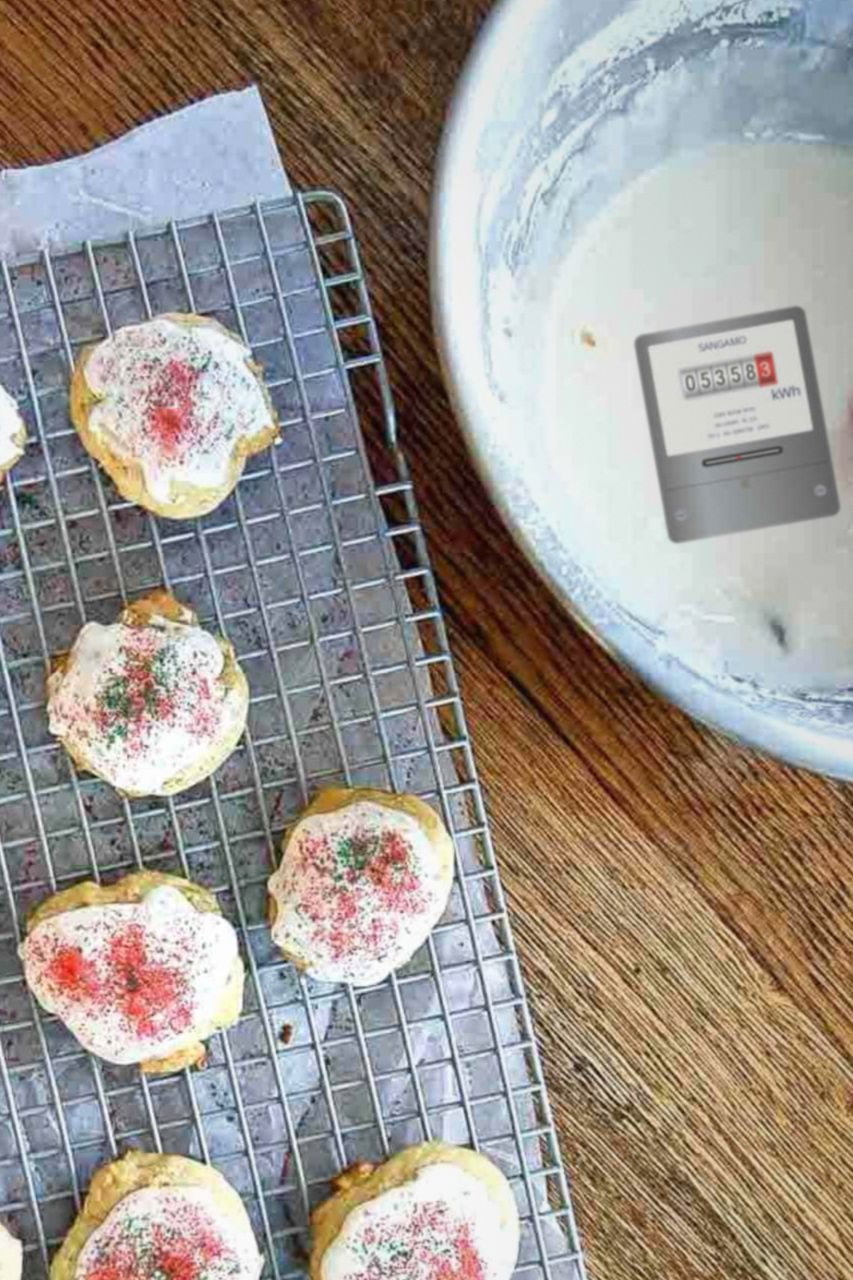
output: 5358.3 kWh
